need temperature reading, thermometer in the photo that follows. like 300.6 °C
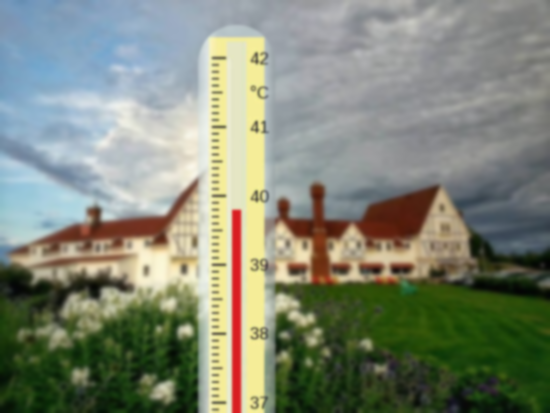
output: 39.8 °C
